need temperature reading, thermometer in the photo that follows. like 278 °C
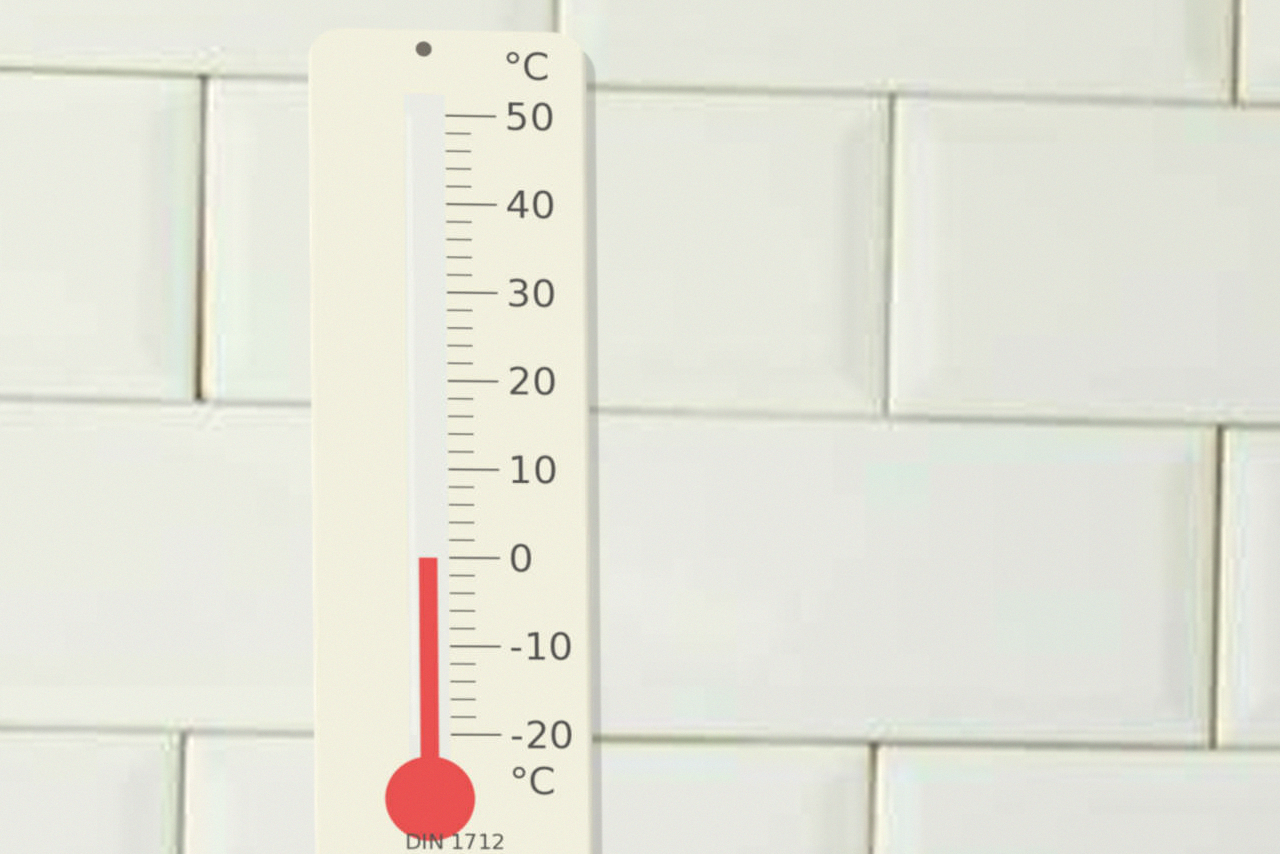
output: 0 °C
